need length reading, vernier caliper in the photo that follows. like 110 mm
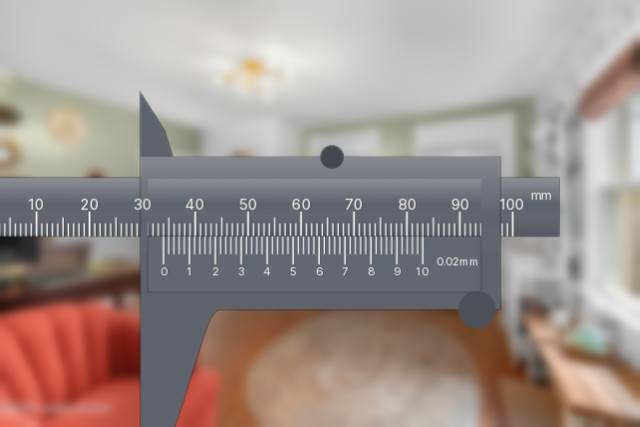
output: 34.0 mm
